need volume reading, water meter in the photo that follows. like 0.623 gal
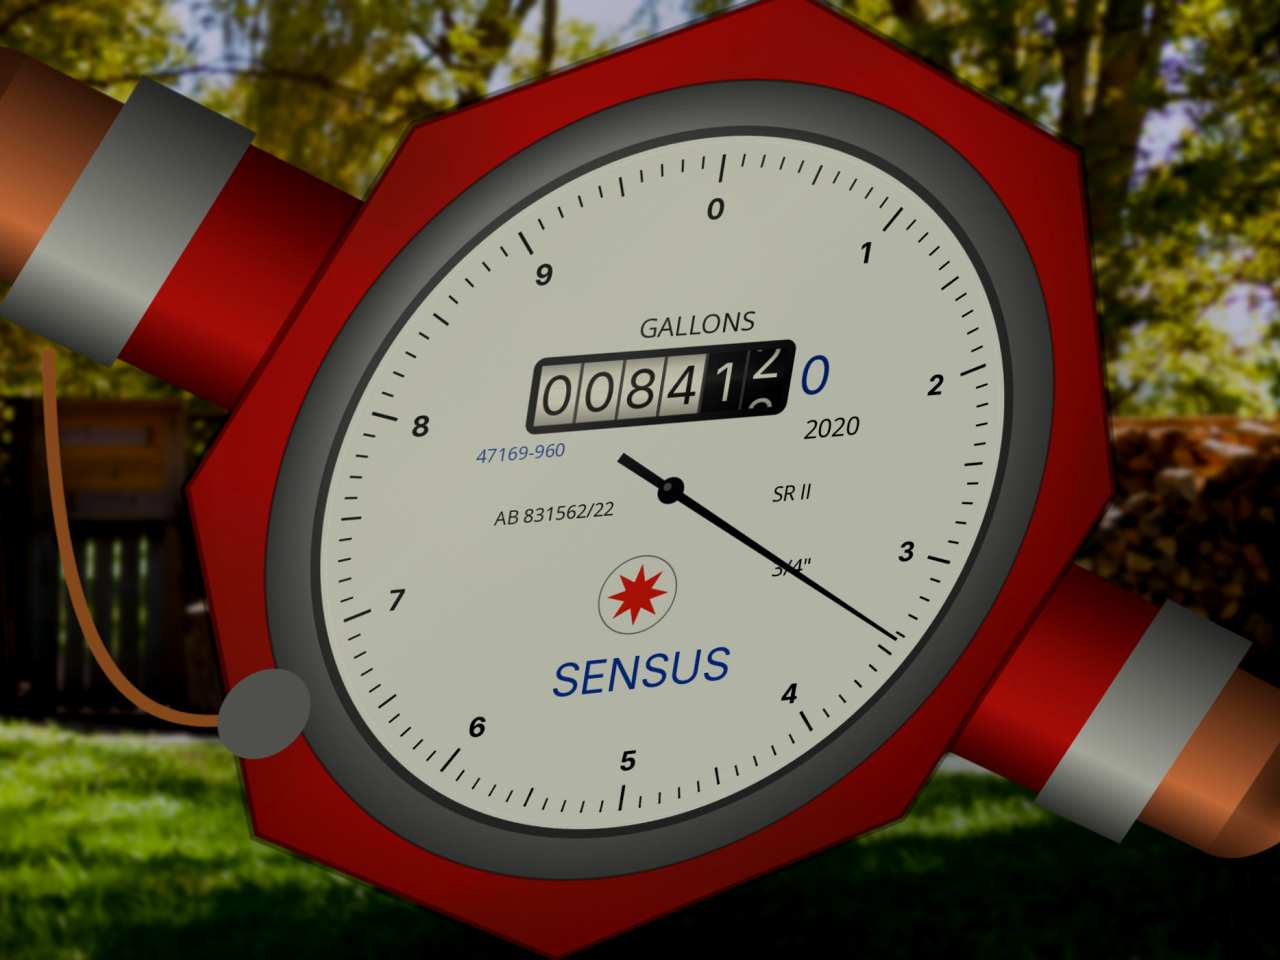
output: 84123.4 gal
